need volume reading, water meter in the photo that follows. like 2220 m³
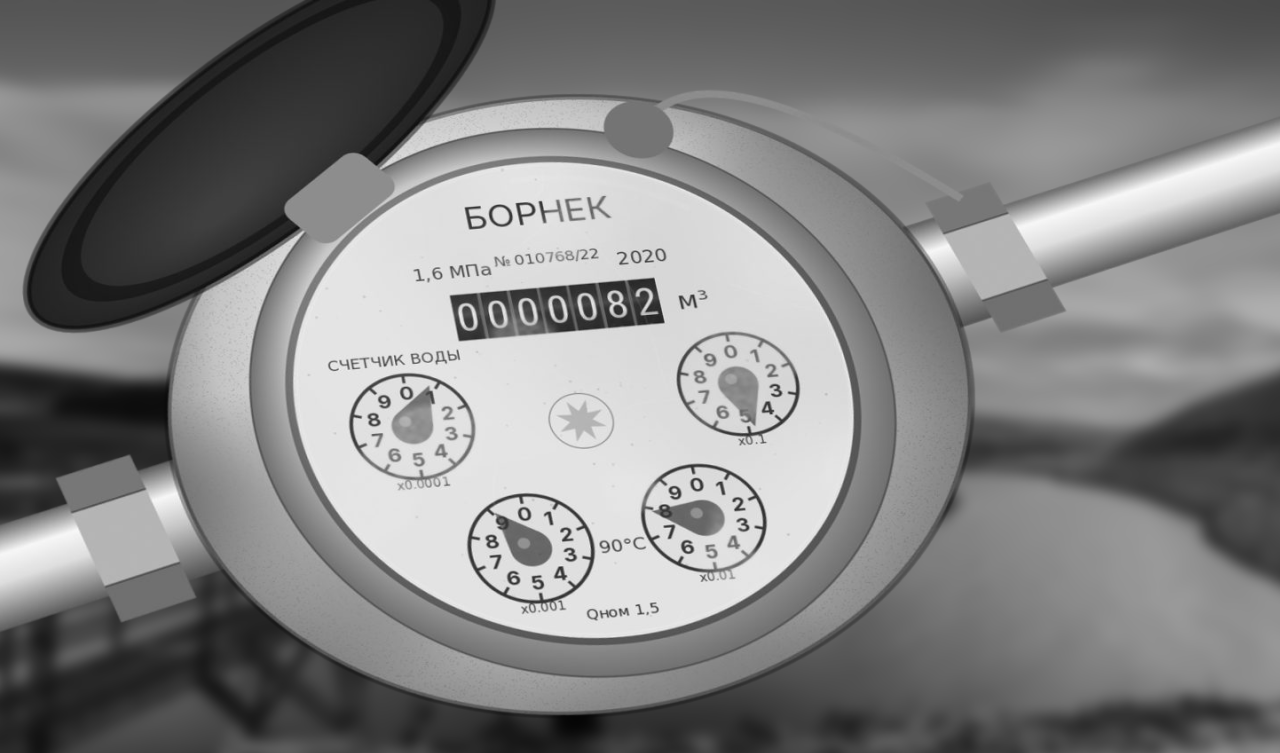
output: 82.4790 m³
